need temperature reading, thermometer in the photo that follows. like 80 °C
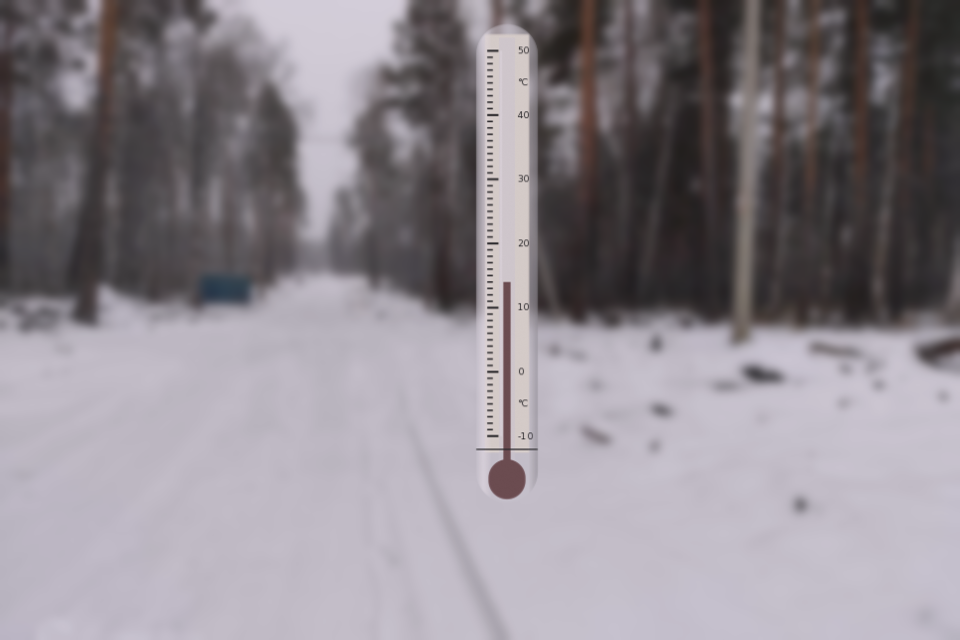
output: 14 °C
